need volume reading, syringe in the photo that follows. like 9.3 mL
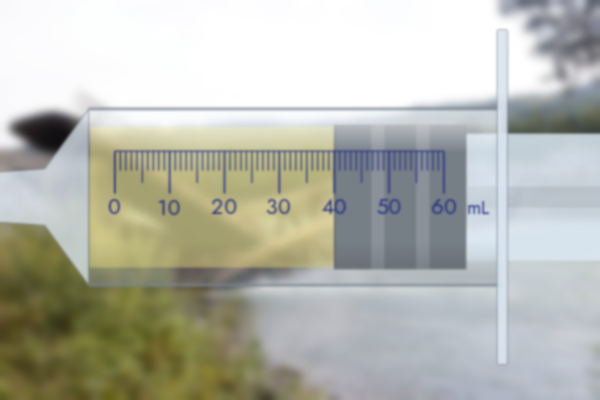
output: 40 mL
